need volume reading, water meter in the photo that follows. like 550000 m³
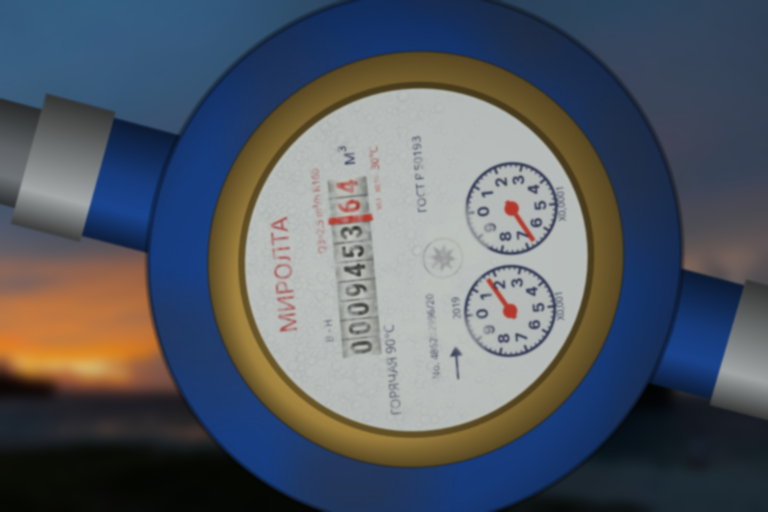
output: 9453.6416 m³
